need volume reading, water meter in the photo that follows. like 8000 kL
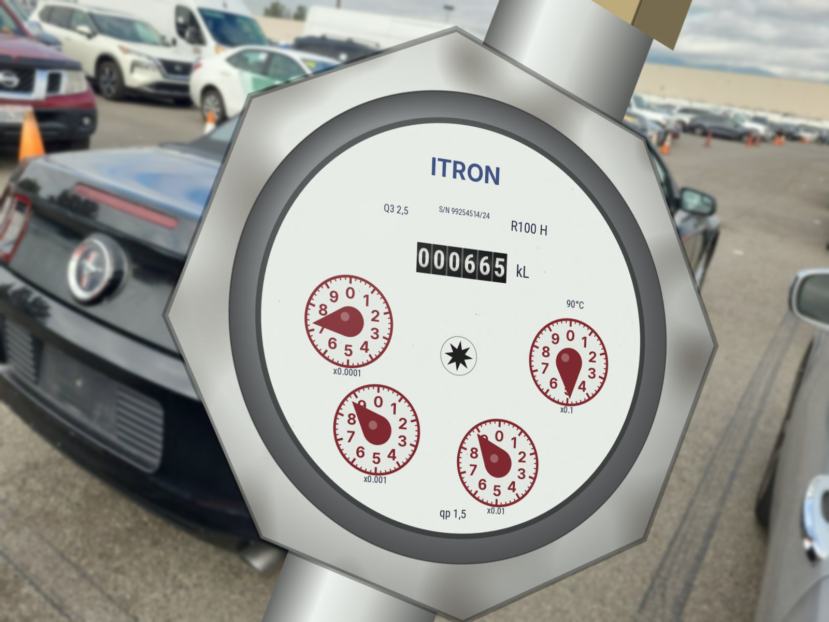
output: 665.4887 kL
